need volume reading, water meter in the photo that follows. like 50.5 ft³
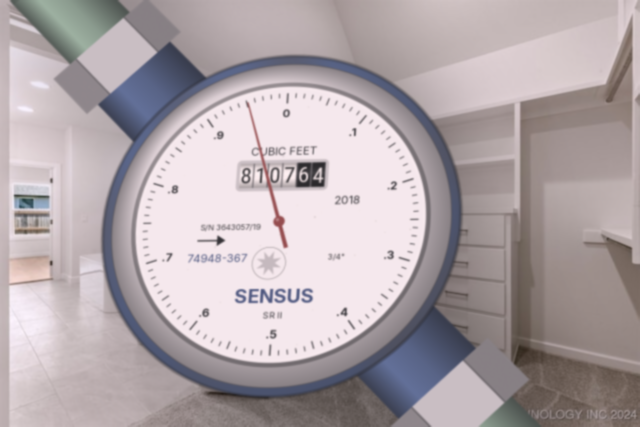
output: 810763.95 ft³
